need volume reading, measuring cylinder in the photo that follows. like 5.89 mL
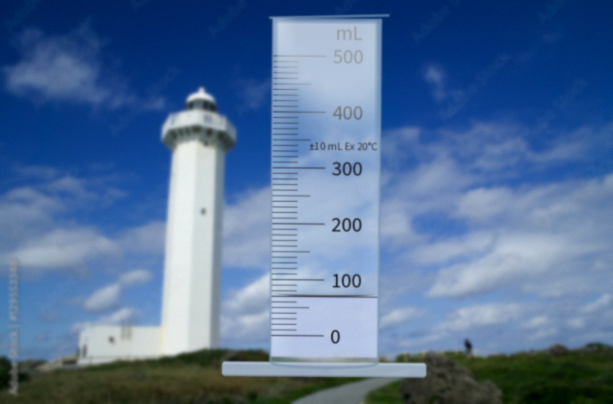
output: 70 mL
